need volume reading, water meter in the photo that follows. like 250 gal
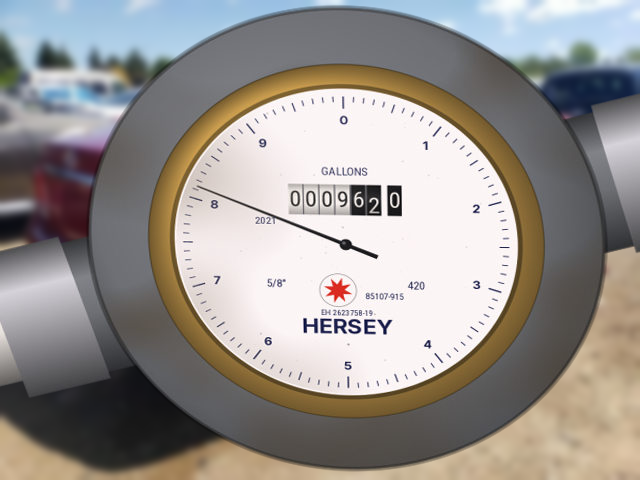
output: 9618.1 gal
